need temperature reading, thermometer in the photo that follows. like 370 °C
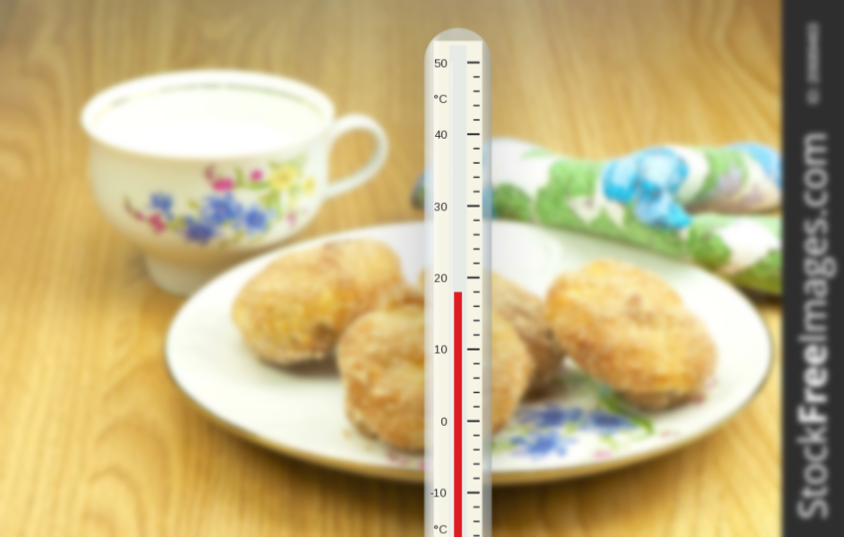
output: 18 °C
